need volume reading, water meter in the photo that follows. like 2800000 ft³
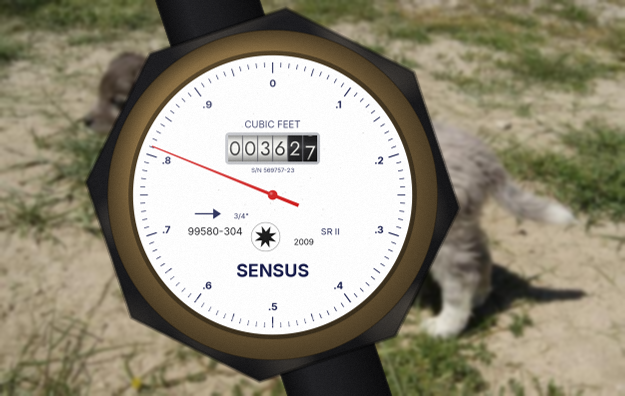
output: 3626.81 ft³
